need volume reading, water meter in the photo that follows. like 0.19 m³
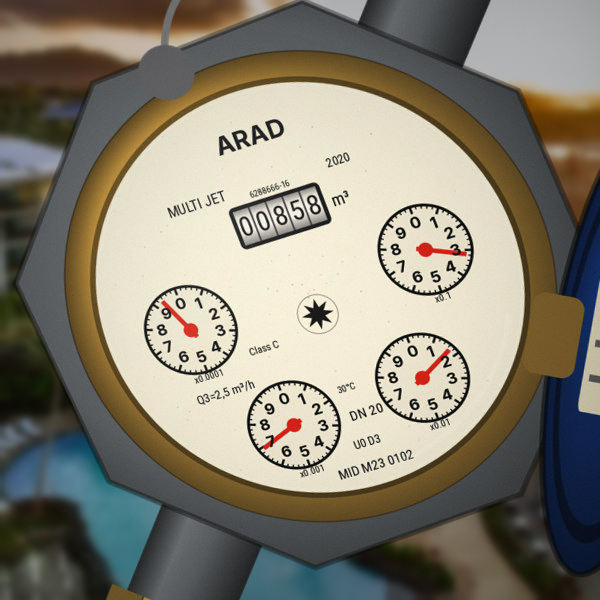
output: 858.3169 m³
